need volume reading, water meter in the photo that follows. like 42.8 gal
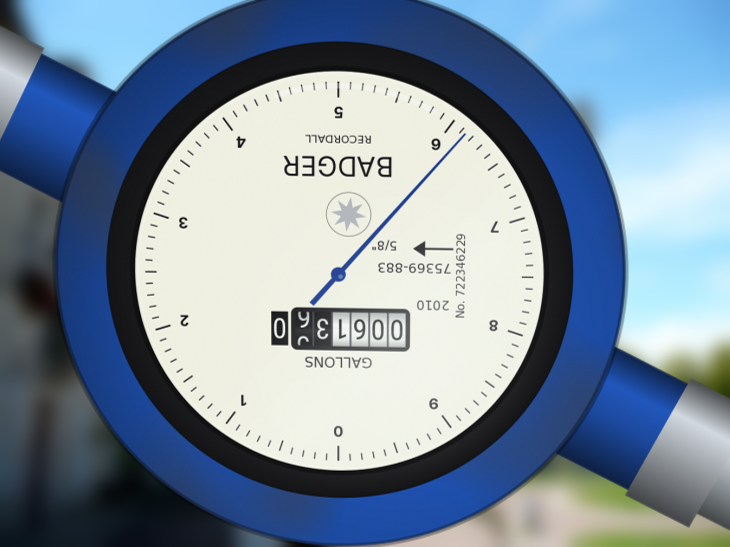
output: 61356.1 gal
